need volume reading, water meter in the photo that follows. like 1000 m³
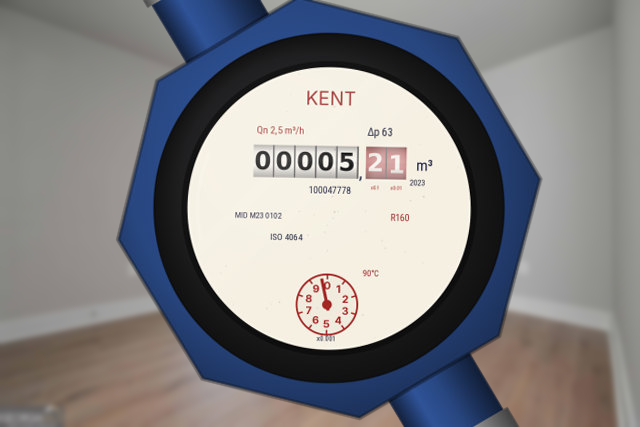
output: 5.209 m³
